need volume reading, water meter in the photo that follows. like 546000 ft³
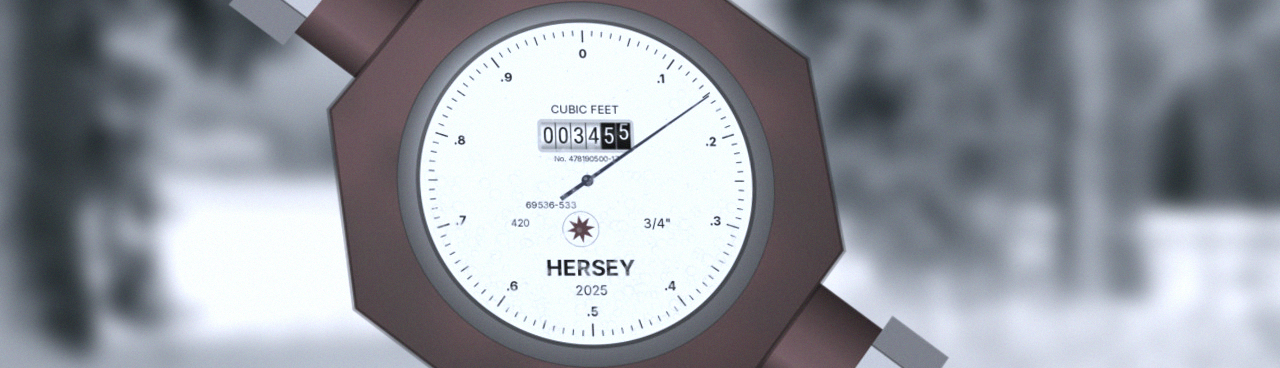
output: 3455.15 ft³
